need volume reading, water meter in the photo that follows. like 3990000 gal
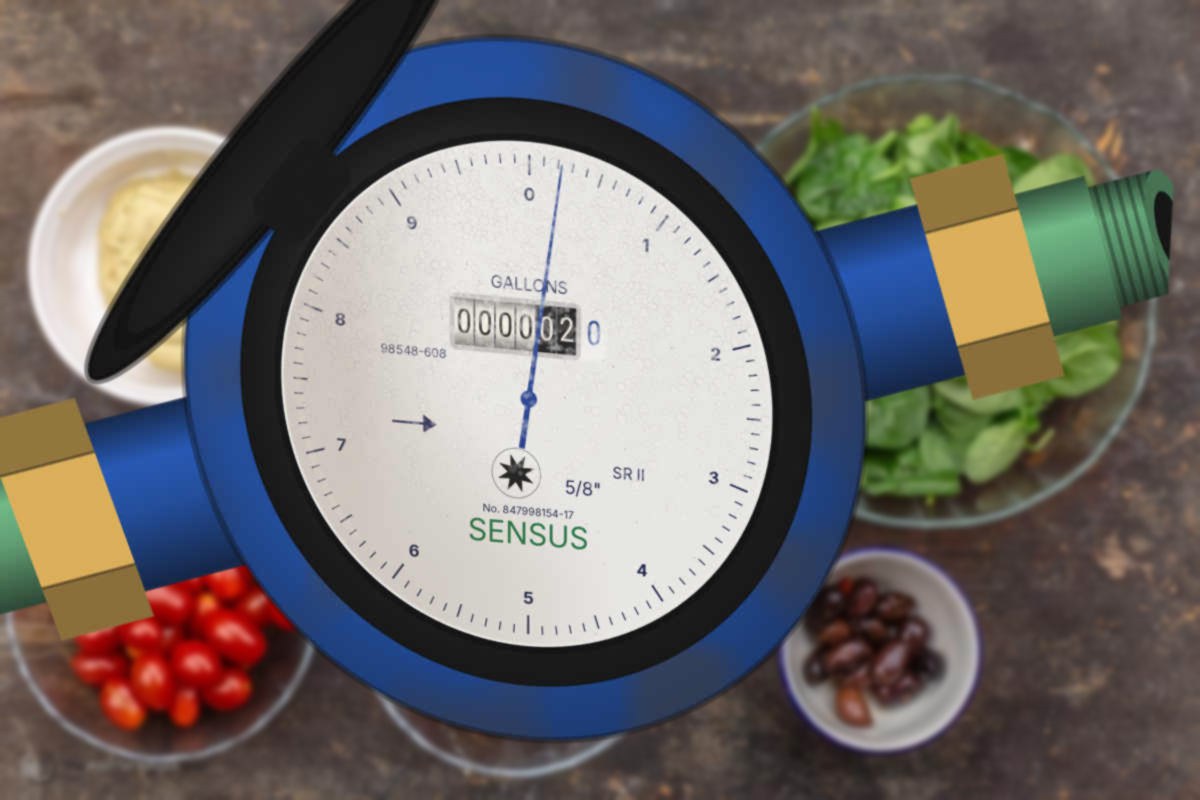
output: 20.2 gal
